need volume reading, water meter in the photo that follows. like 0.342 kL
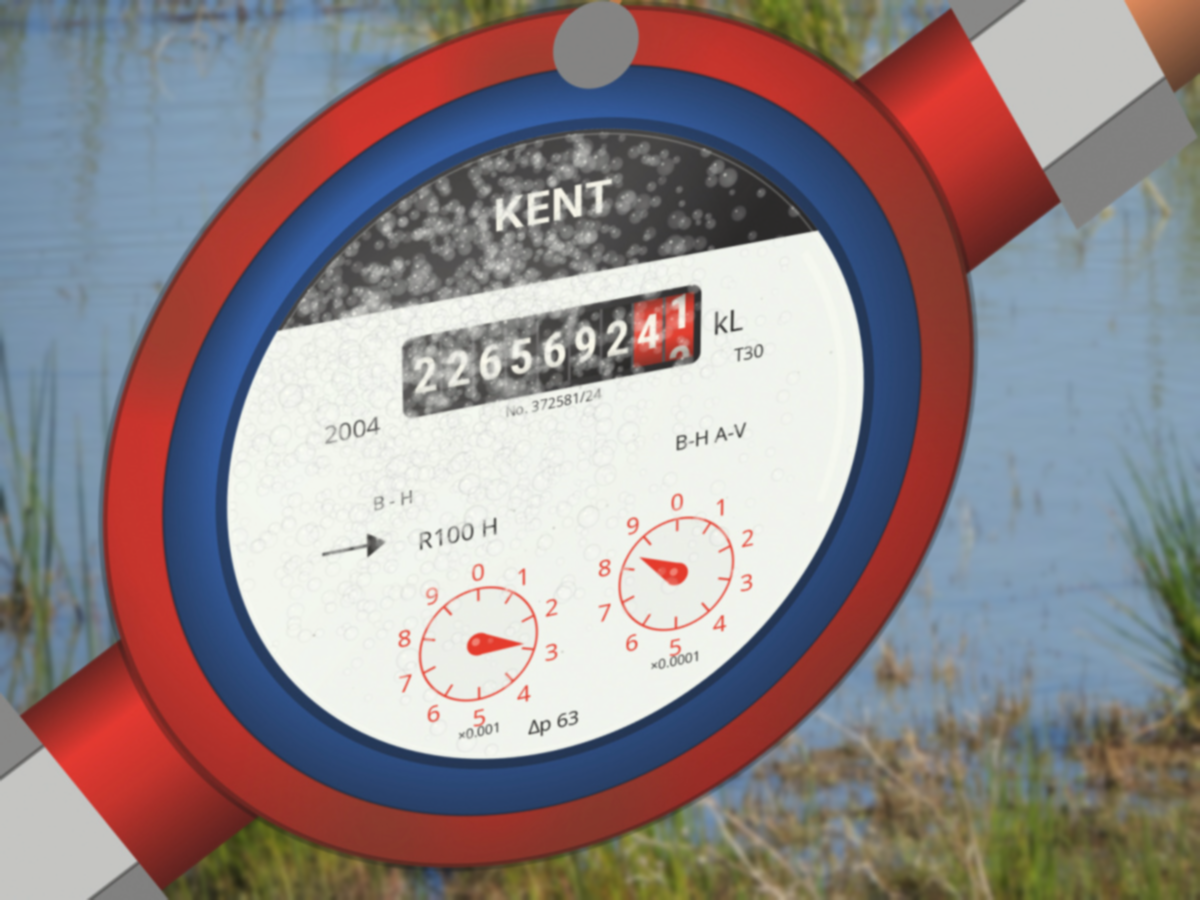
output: 2265692.4128 kL
